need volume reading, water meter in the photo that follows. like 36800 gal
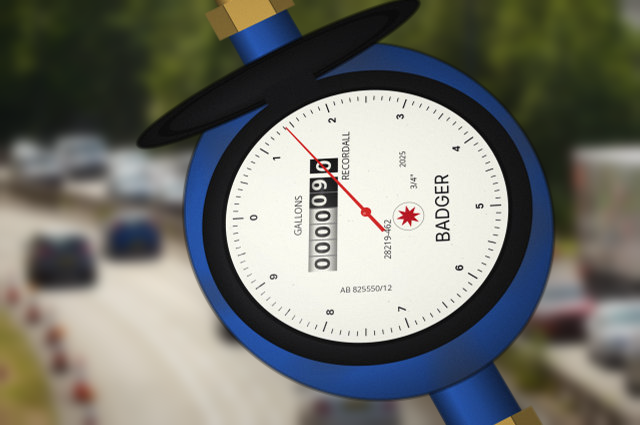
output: 91.4 gal
